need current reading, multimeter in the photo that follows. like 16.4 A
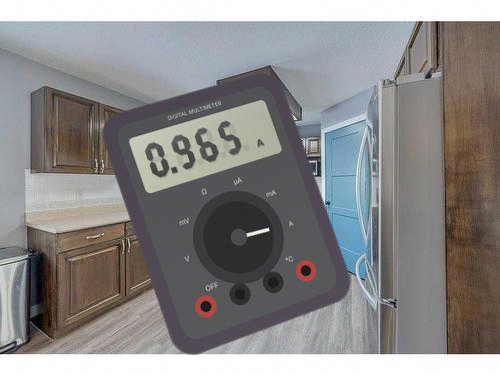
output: 0.965 A
